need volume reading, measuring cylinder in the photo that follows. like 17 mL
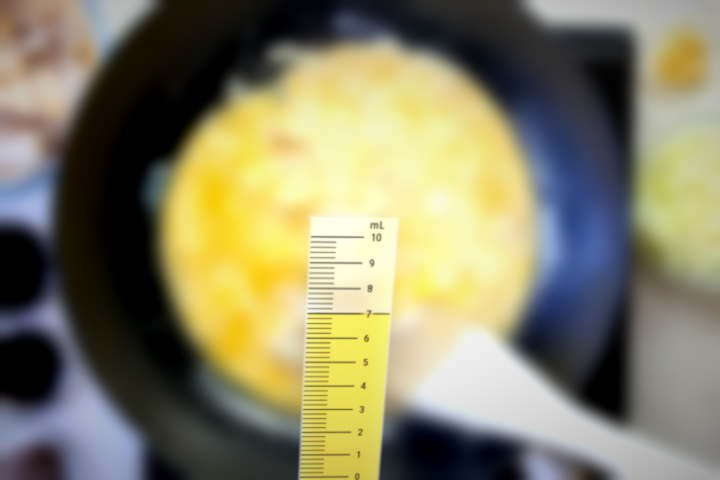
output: 7 mL
